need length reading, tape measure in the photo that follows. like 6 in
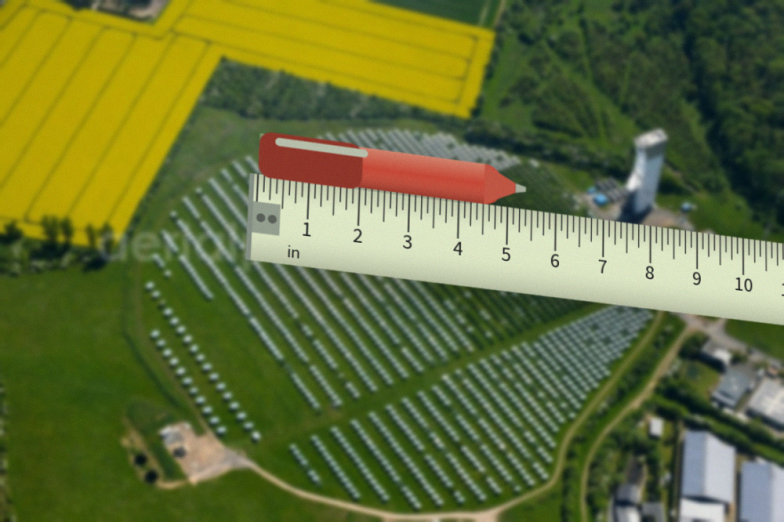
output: 5.375 in
